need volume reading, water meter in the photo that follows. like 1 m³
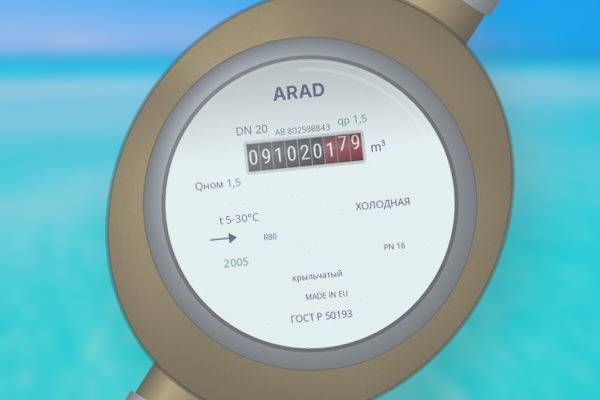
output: 91020.179 m³
